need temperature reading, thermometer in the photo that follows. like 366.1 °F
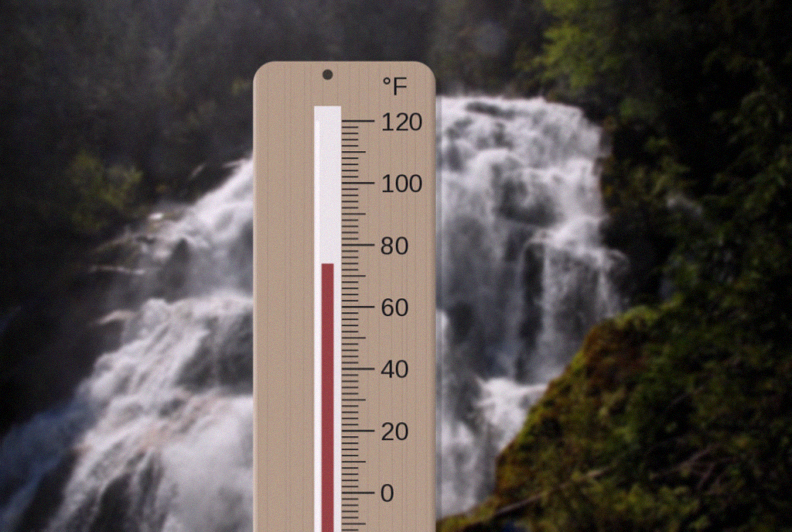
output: 74 °F
